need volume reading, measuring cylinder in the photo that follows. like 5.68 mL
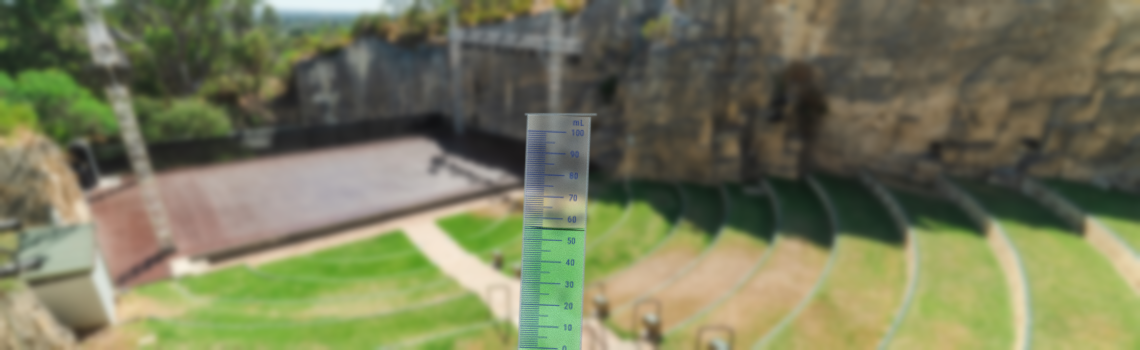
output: 55 mL
